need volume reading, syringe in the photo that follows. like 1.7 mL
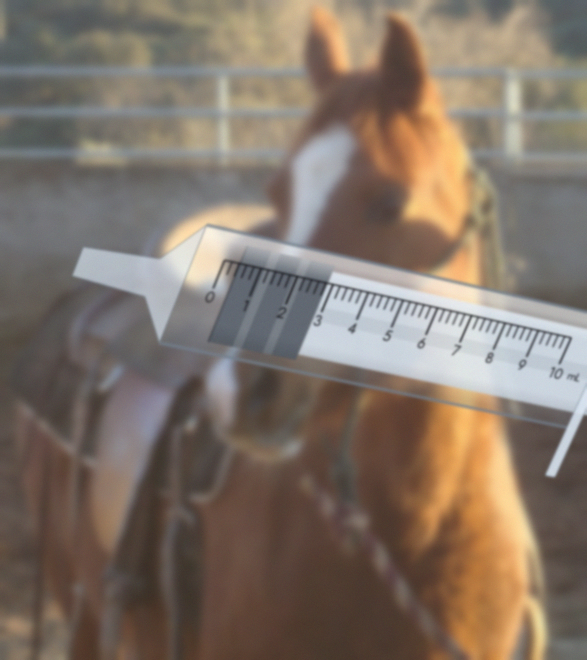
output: 0.4 mL
